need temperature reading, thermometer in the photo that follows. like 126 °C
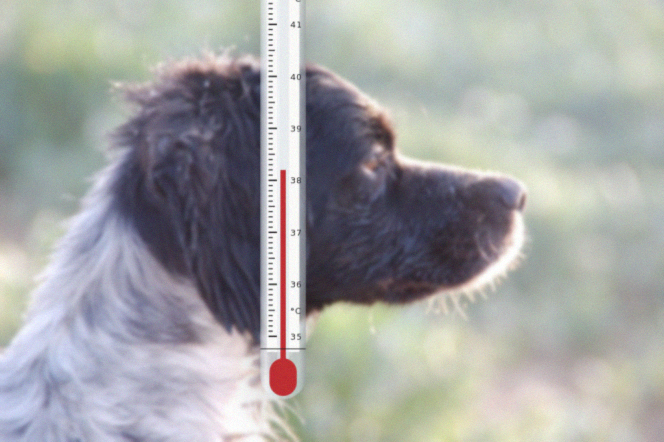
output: 38.2 °C
